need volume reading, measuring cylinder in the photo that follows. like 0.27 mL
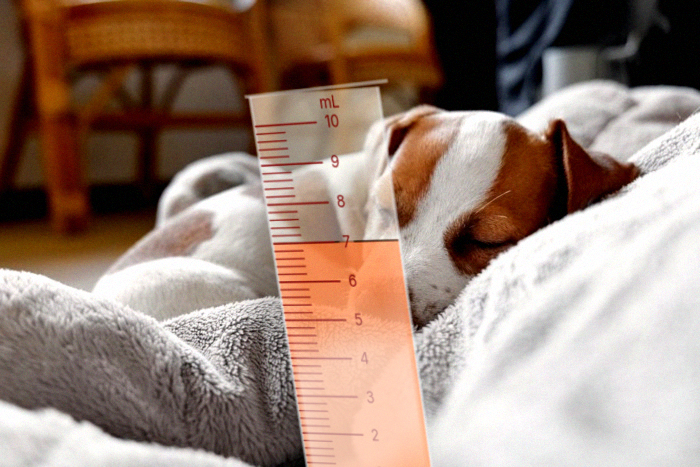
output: 7 mL
